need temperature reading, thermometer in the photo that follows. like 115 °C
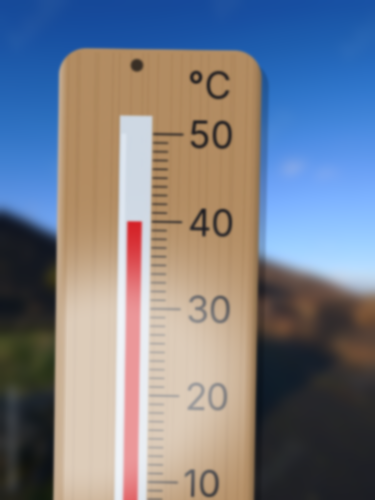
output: 40 °C
